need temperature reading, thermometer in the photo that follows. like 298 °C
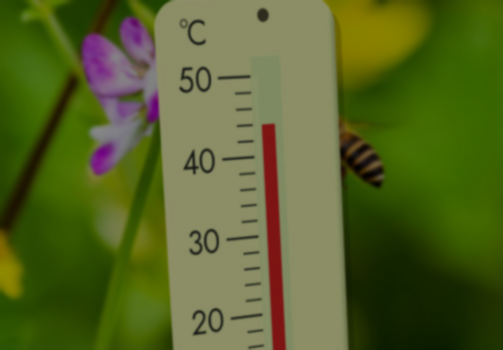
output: 44 °C
